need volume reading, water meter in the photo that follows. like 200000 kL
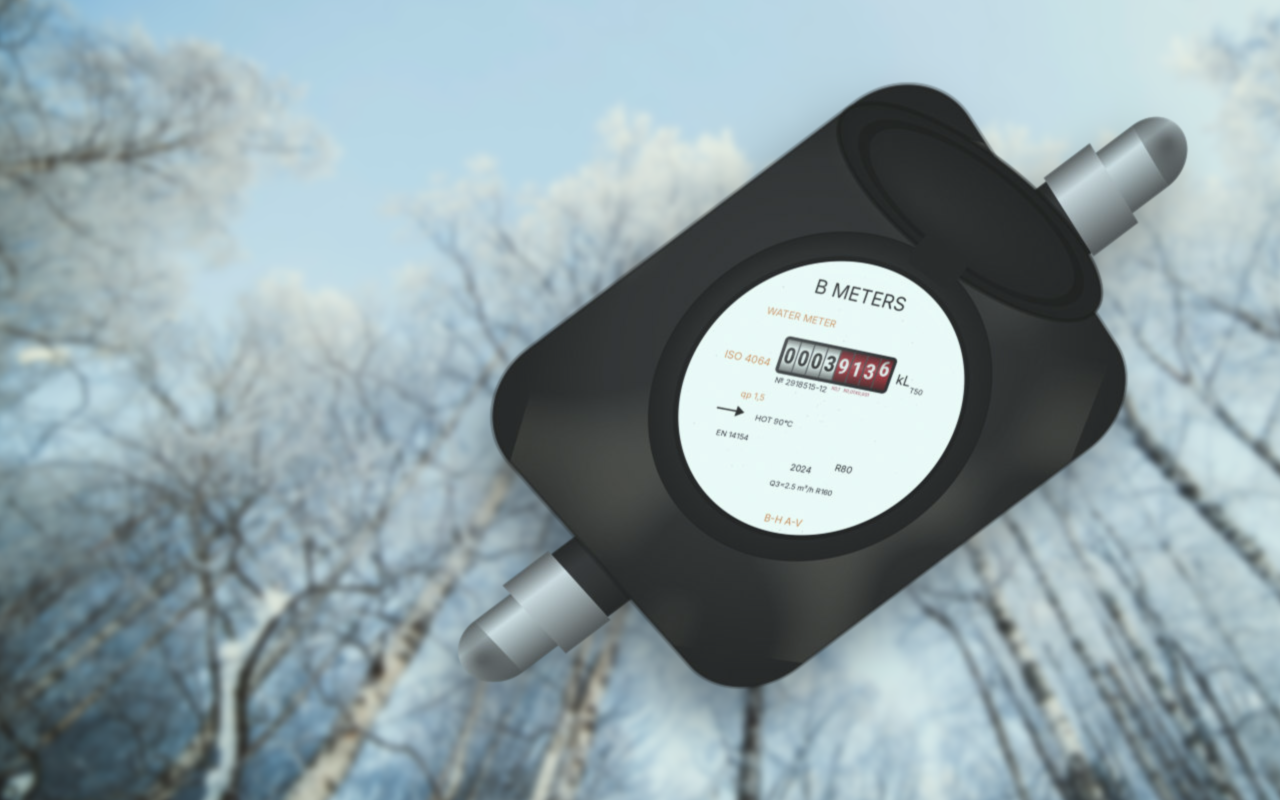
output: 3.9136 kL
